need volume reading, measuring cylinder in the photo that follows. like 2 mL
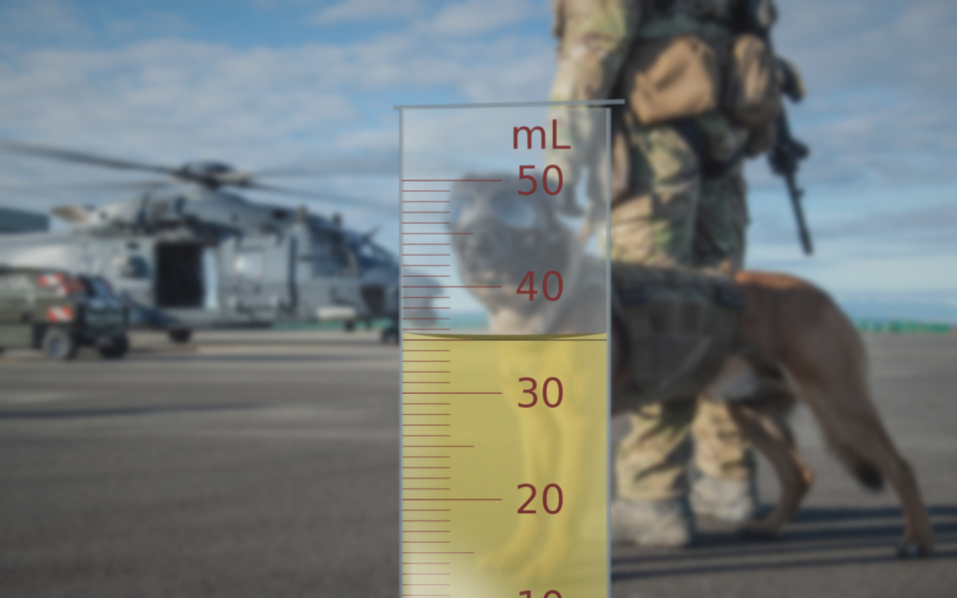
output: 35 mL
